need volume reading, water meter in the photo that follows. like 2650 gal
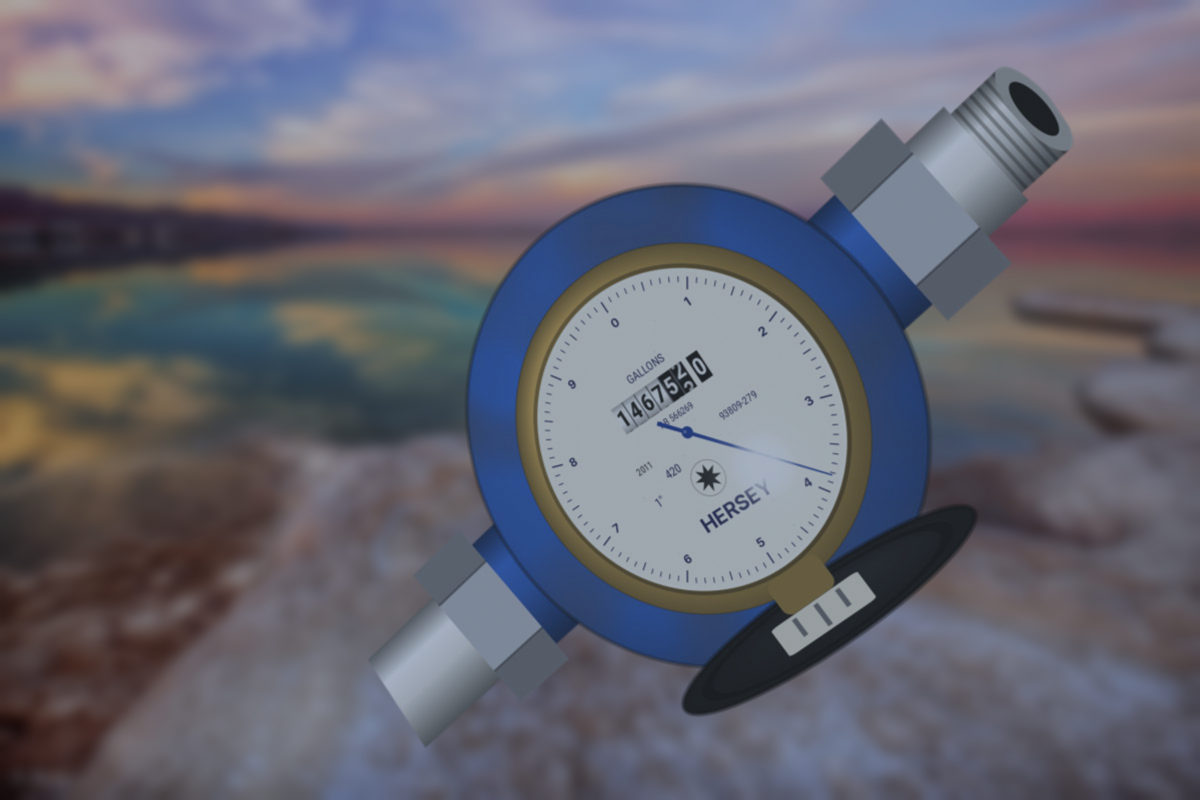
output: 1467523.8 gal
